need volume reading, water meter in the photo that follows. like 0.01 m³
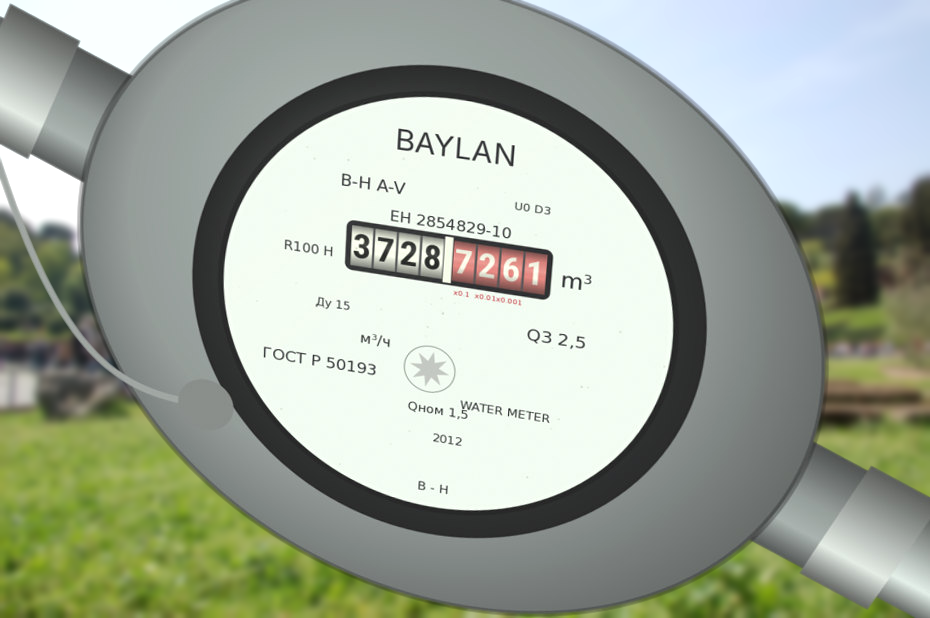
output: 3728.7261 m³
